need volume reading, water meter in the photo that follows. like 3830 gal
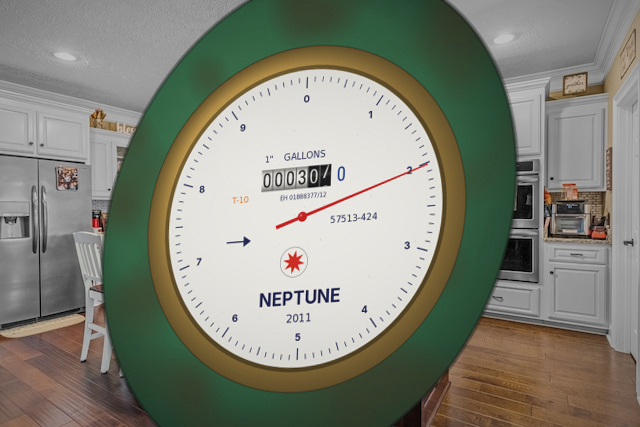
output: 3072.0 gal
